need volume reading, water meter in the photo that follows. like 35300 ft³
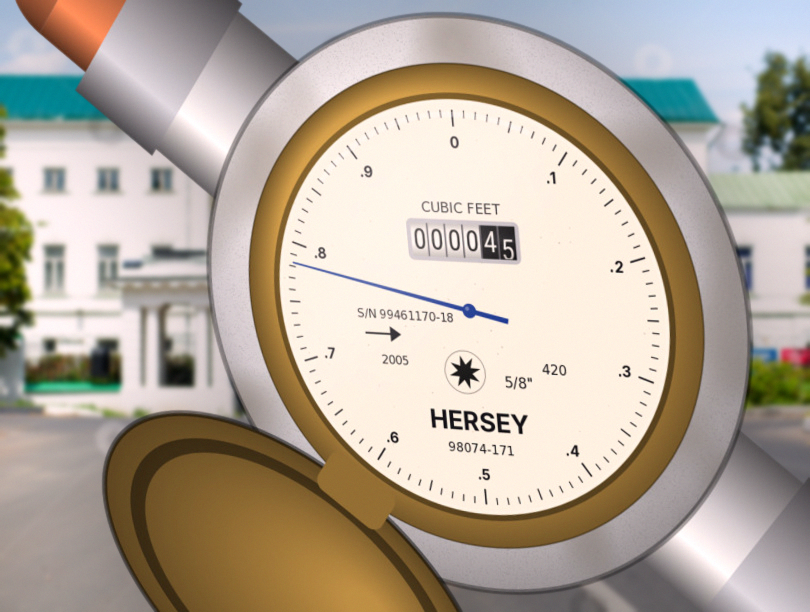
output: 44.78 ft³
